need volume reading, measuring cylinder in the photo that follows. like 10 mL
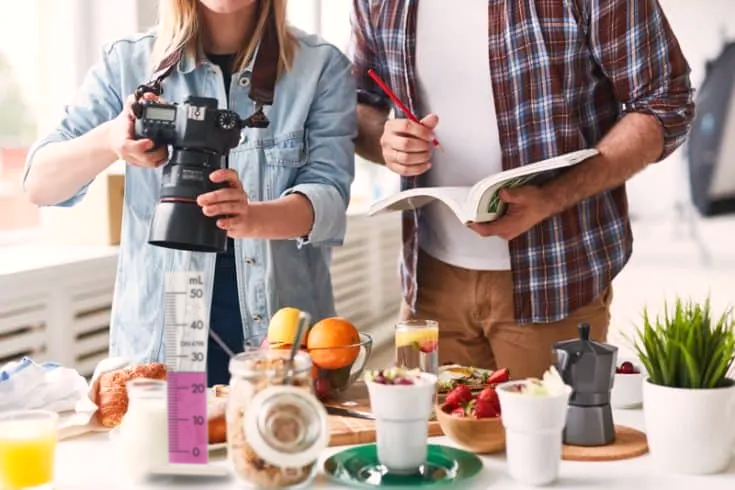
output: 25 mL
